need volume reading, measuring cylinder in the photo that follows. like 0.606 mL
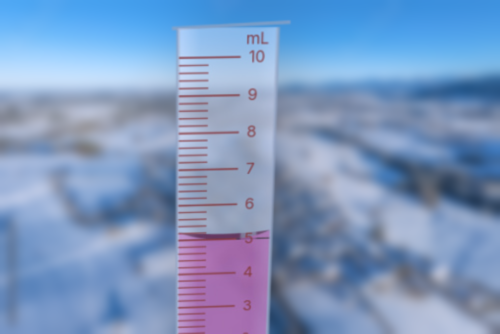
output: 5 mL
